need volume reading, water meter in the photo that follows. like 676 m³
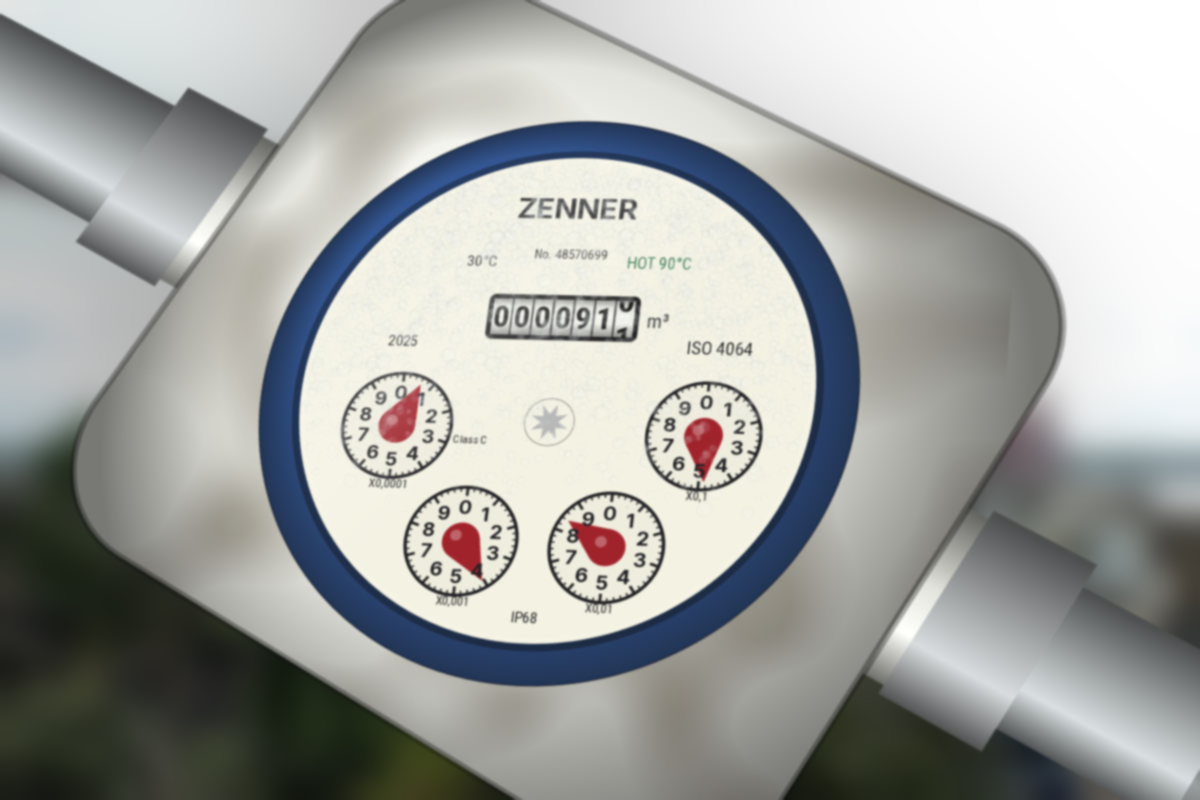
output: 910.4840 m³
